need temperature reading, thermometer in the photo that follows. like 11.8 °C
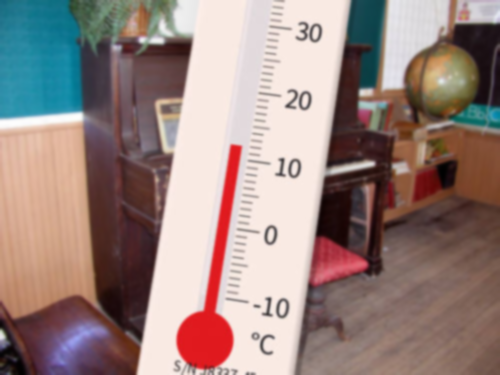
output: 12 °C
